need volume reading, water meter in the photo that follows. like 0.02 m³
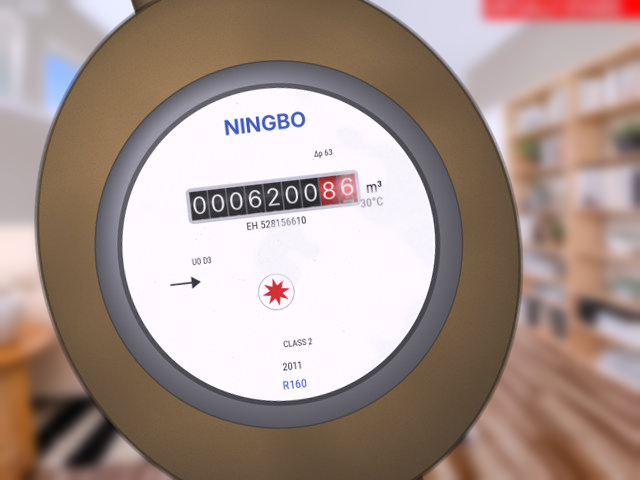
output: 6200.86 m³
